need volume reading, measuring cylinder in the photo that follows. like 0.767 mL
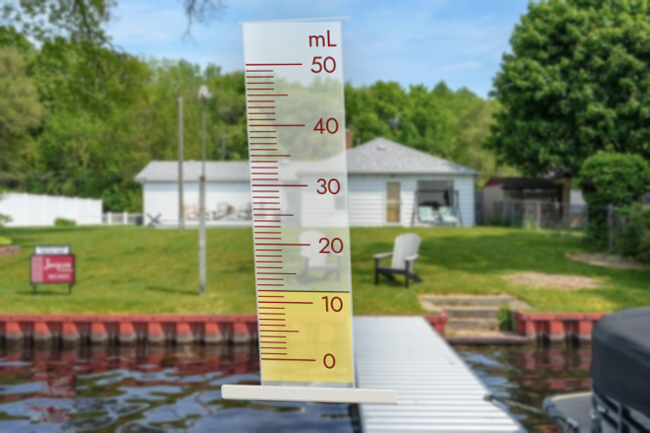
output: 12 mL
